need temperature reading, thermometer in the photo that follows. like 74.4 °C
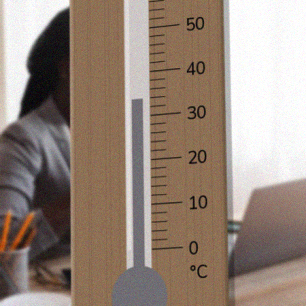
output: 34 °C
